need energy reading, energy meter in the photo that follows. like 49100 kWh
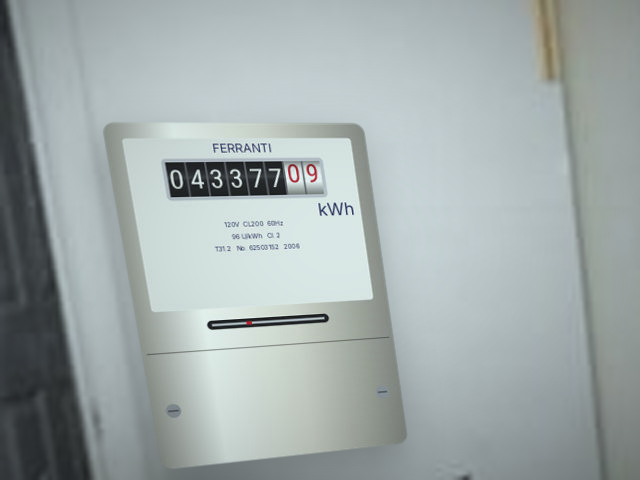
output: 43377.09 kWh
